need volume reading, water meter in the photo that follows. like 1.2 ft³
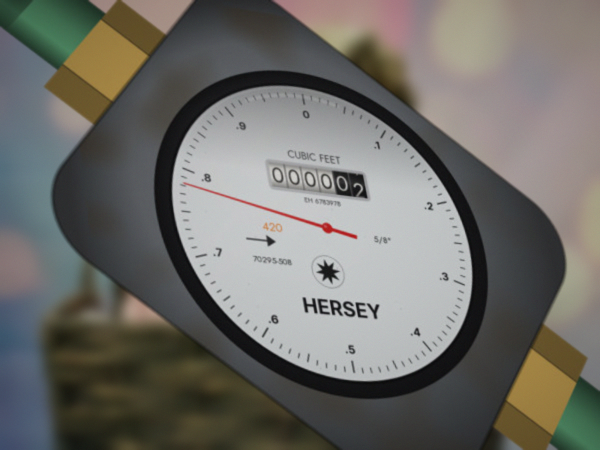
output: 1.78 ft³
